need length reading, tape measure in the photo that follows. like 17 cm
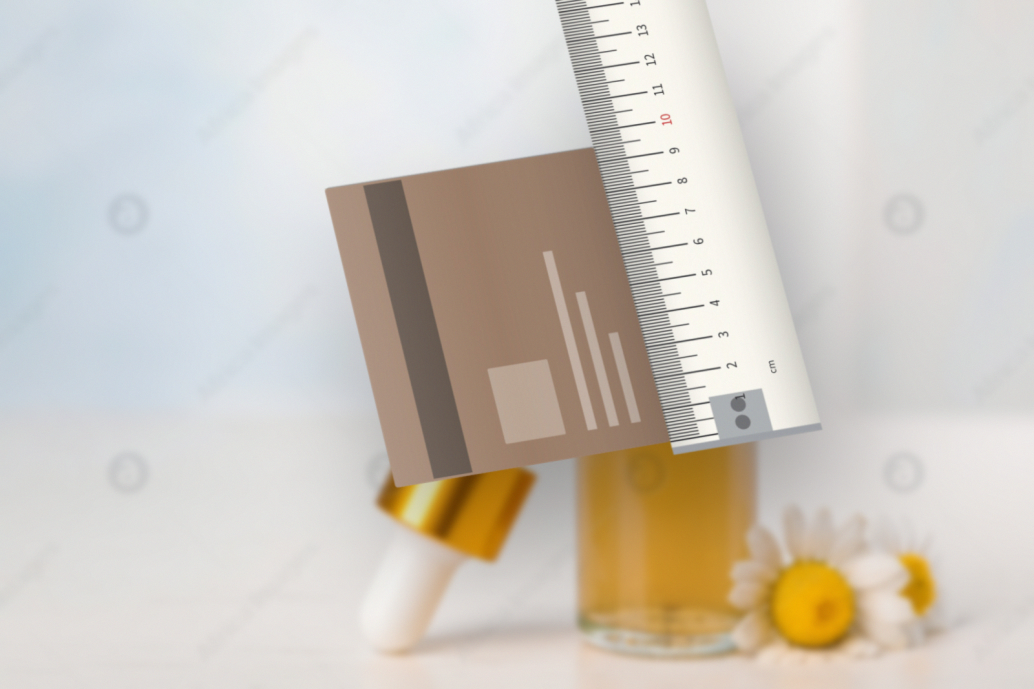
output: 9.5 cm
